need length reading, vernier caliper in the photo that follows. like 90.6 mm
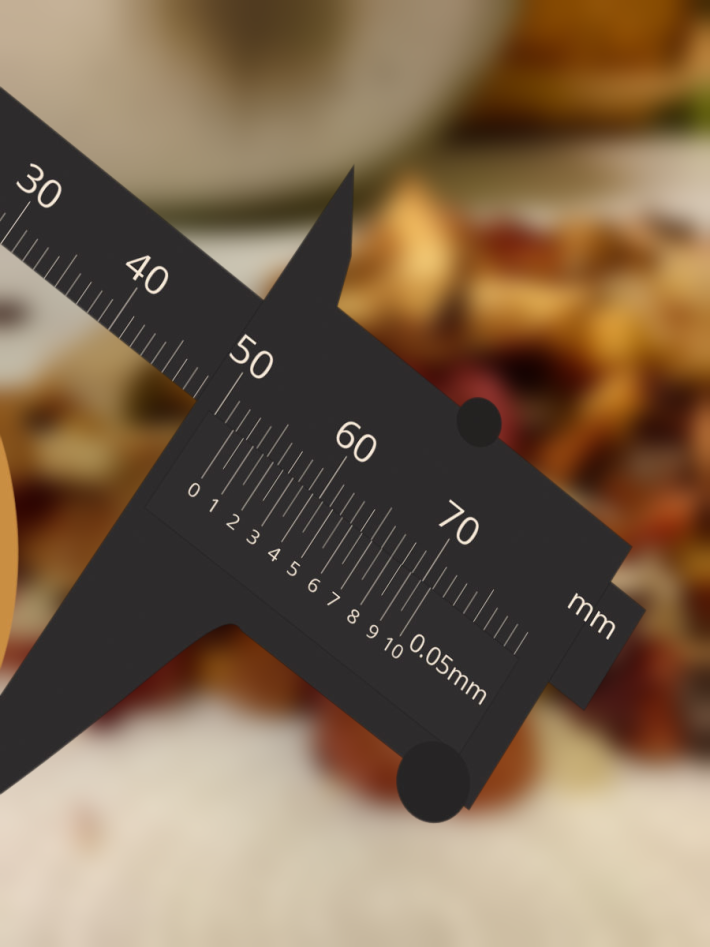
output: 51.8 mm
